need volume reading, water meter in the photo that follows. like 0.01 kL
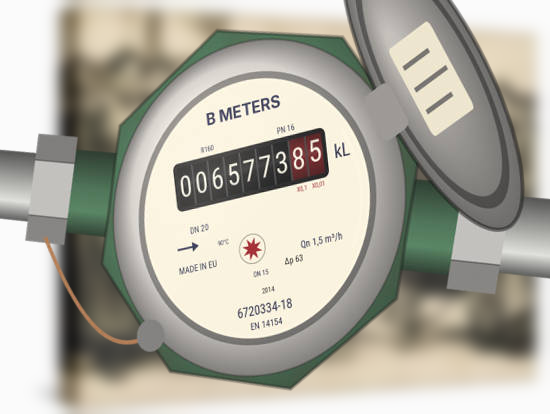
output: 65773.85 kL
